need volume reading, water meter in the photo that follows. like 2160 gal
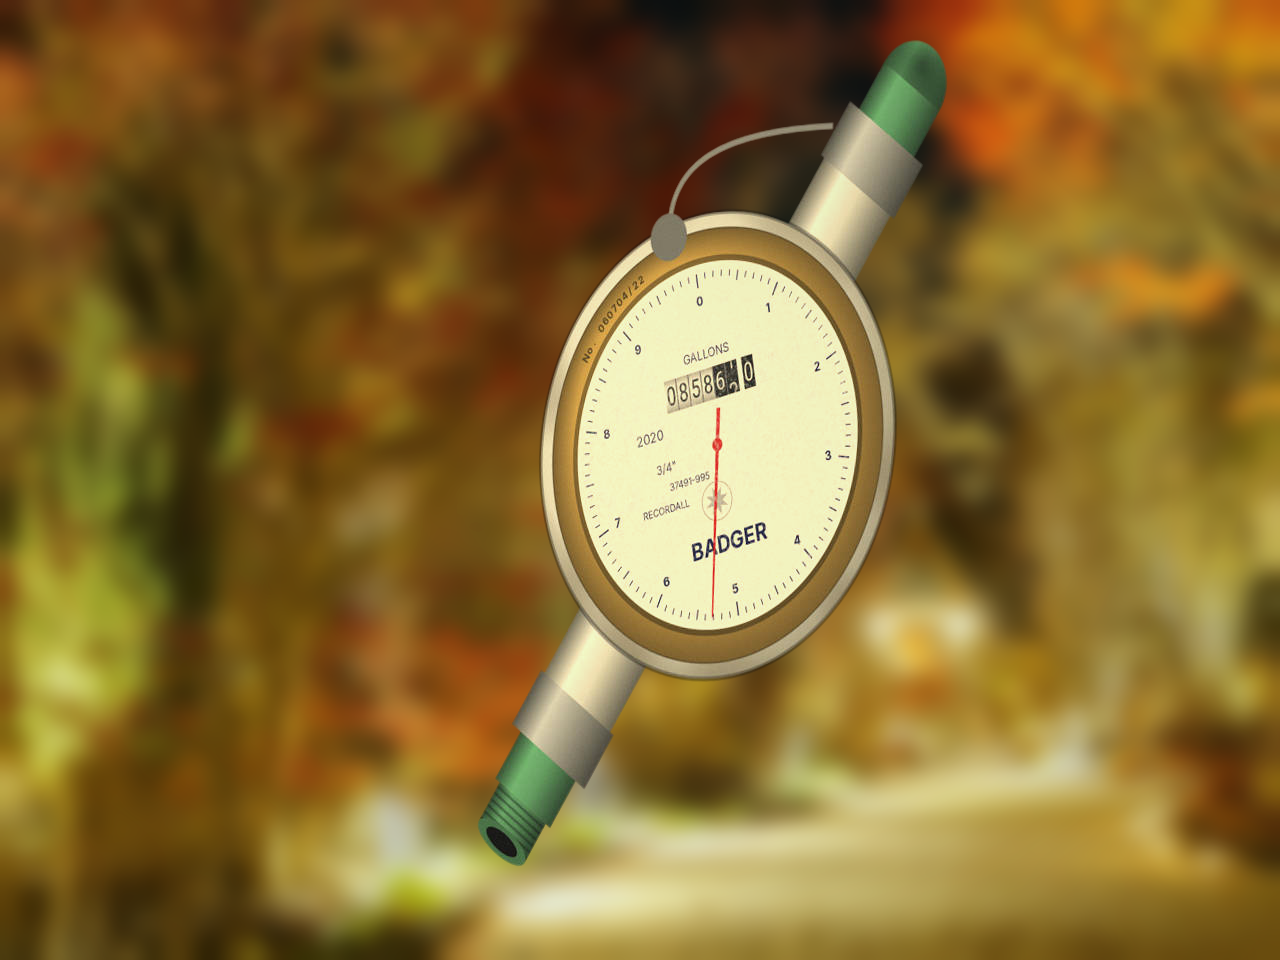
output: 858615.3 gal
